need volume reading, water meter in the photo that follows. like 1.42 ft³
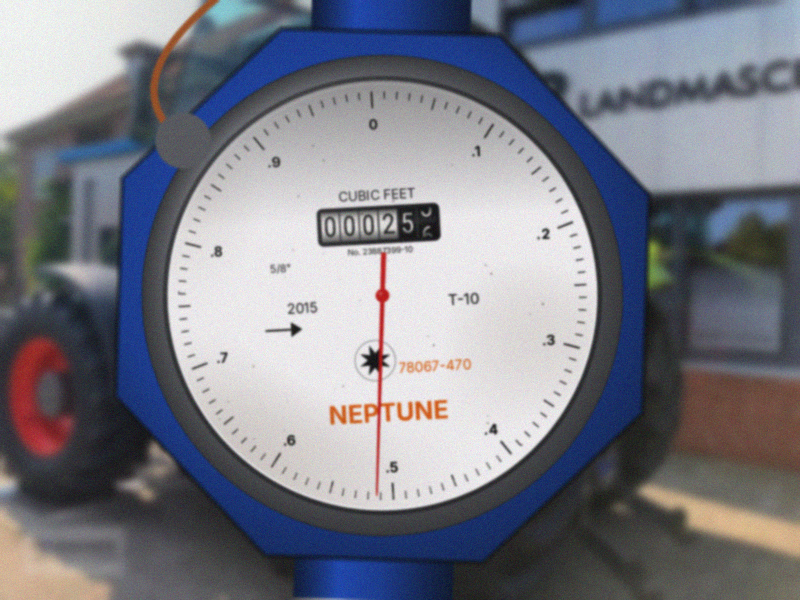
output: 255.51 ft³
